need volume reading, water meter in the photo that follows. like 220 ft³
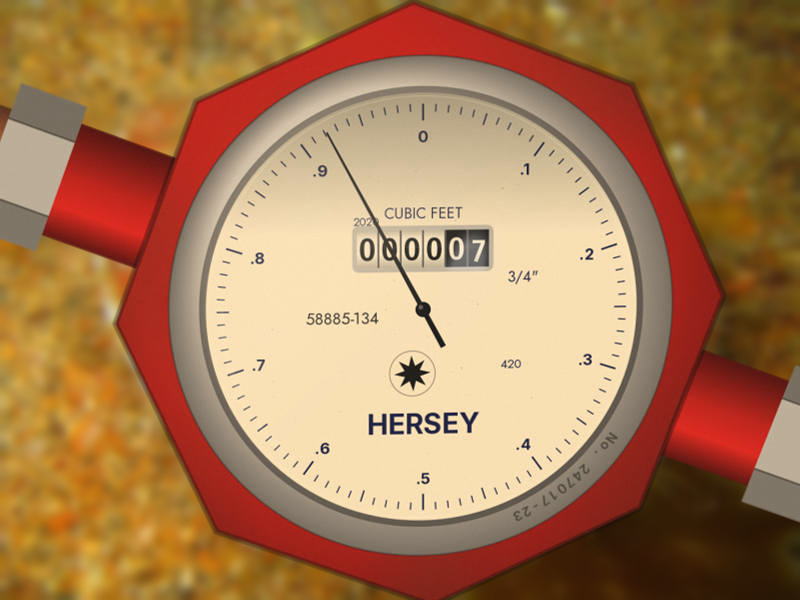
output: 6.92 ft³
